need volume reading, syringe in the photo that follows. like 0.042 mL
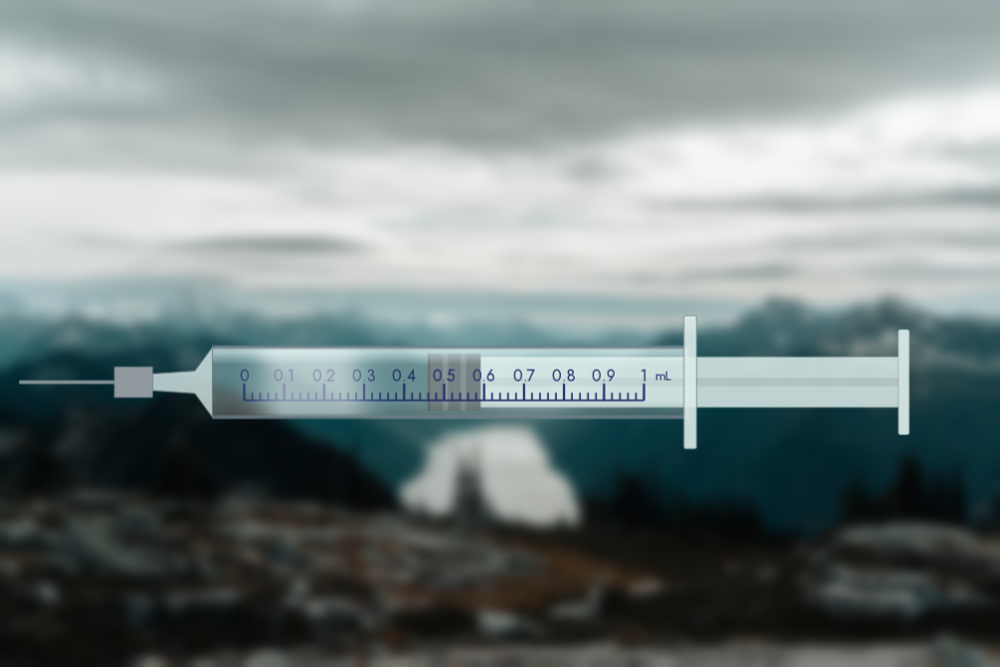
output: 0.46 mL
